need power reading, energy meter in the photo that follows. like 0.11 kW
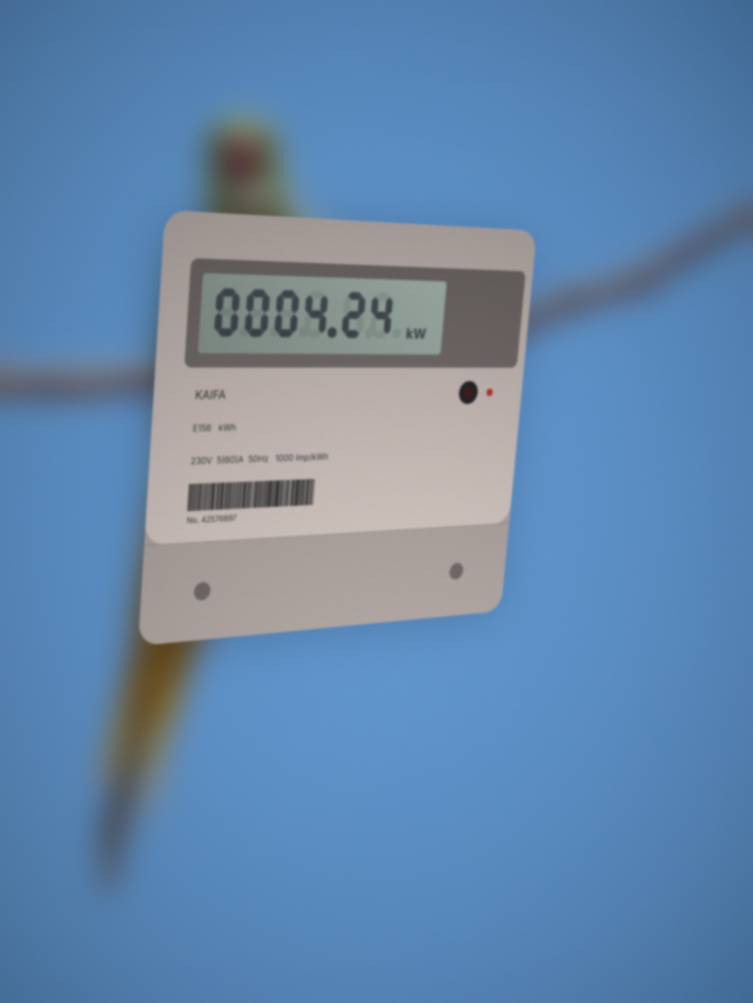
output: 4.24 kW
